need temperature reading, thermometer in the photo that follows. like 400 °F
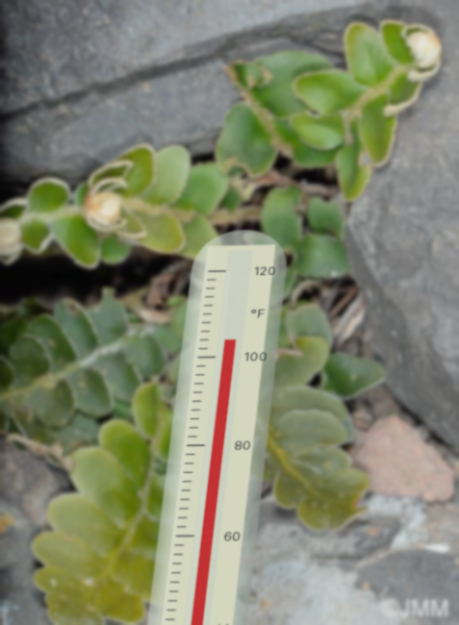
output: 104 °F
